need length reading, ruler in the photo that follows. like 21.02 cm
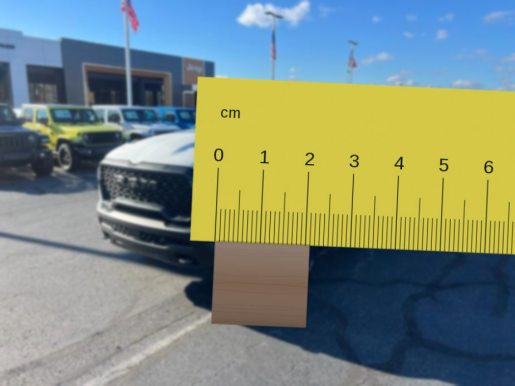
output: 2.1 cm
